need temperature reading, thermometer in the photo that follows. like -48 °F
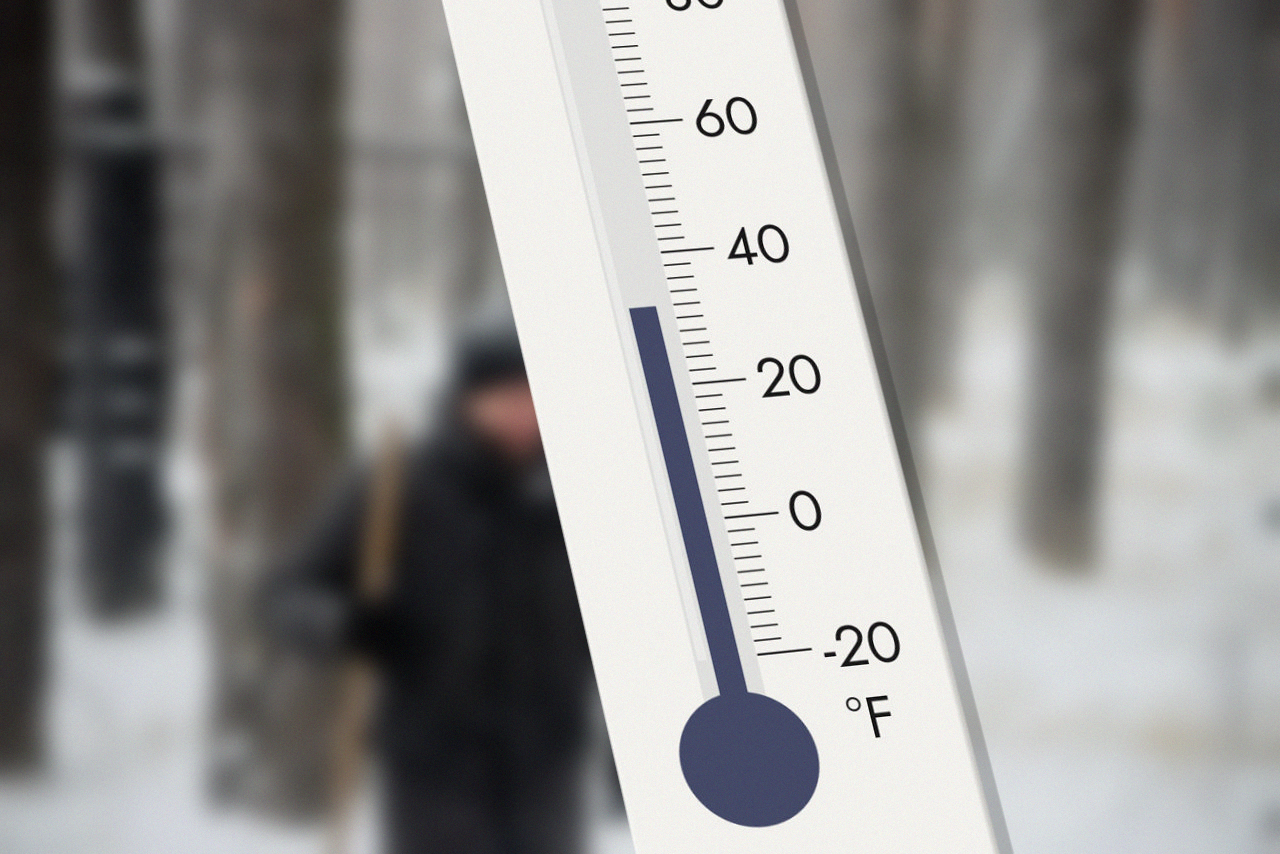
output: 32 °F
